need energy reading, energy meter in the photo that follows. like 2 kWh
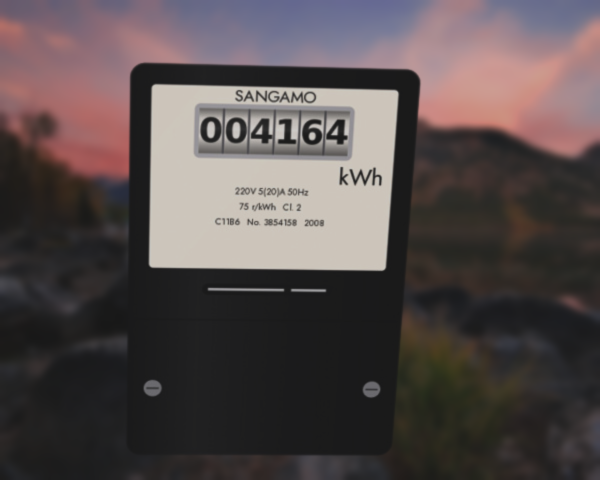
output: 4164 kWh
